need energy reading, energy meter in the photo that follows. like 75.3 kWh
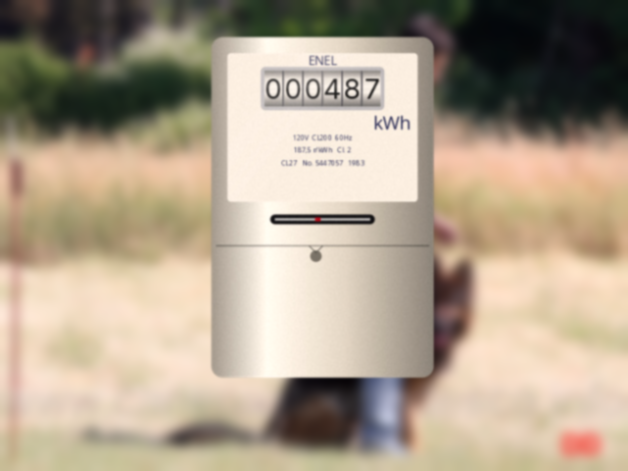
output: 487 kWh
